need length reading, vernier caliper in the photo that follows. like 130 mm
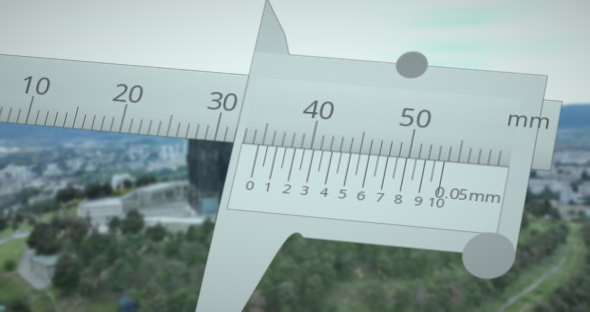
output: 34.6 mm
